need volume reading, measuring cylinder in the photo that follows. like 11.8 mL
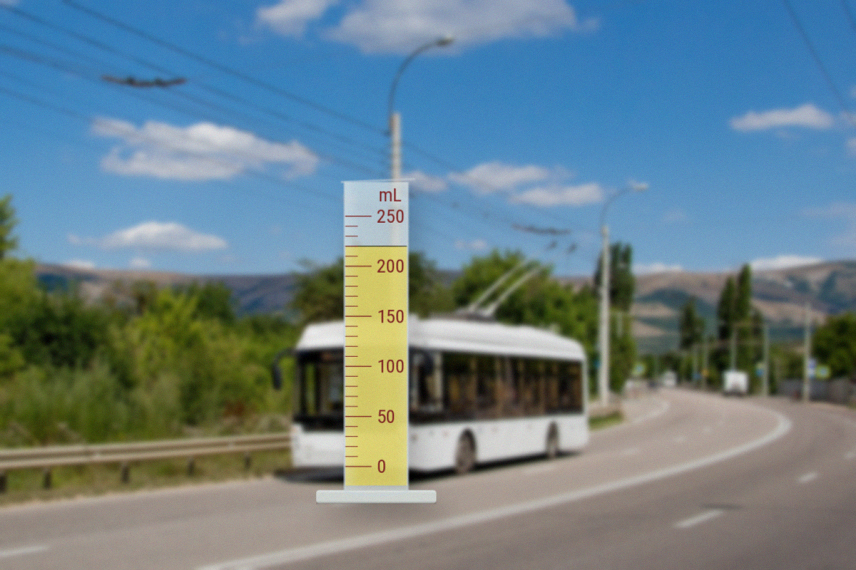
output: 220 mL
